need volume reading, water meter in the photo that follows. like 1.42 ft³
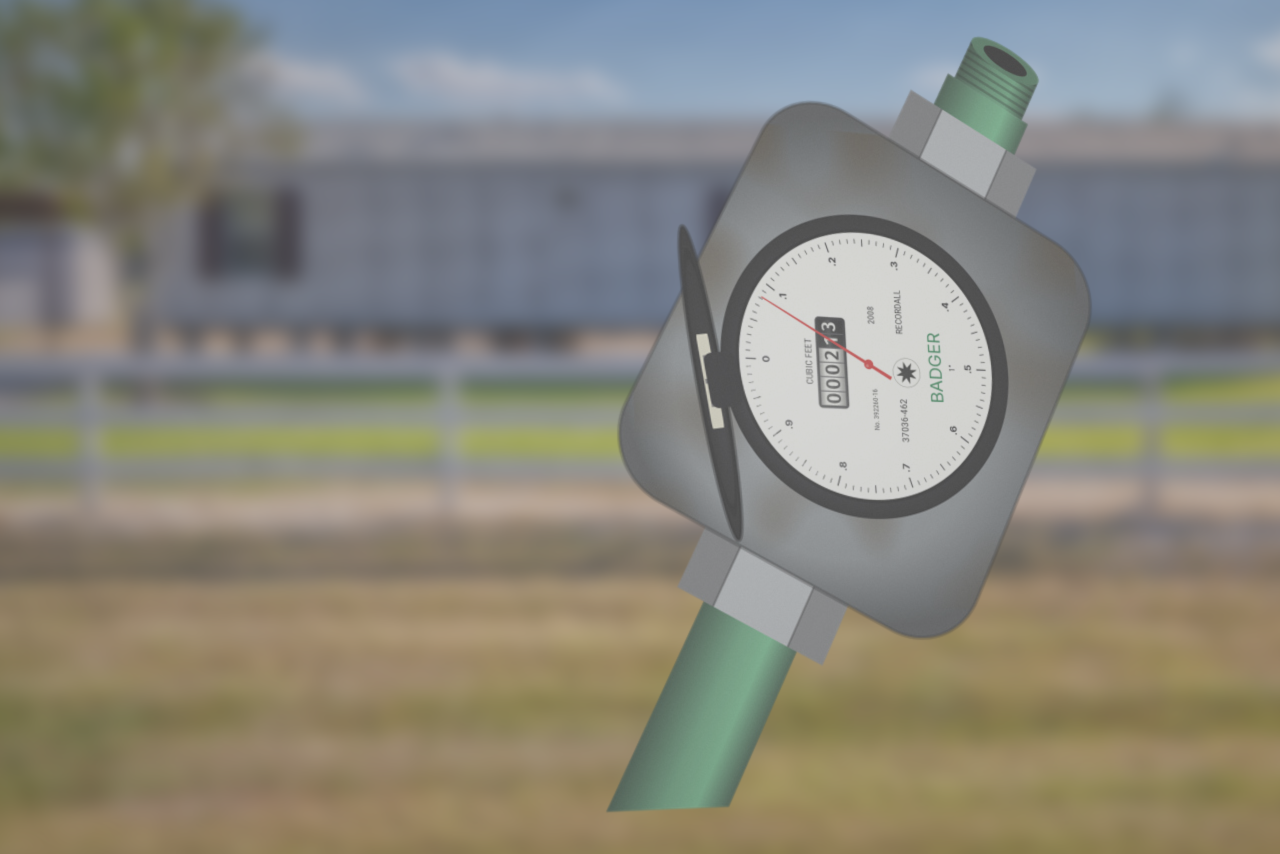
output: 213.08 ft³
